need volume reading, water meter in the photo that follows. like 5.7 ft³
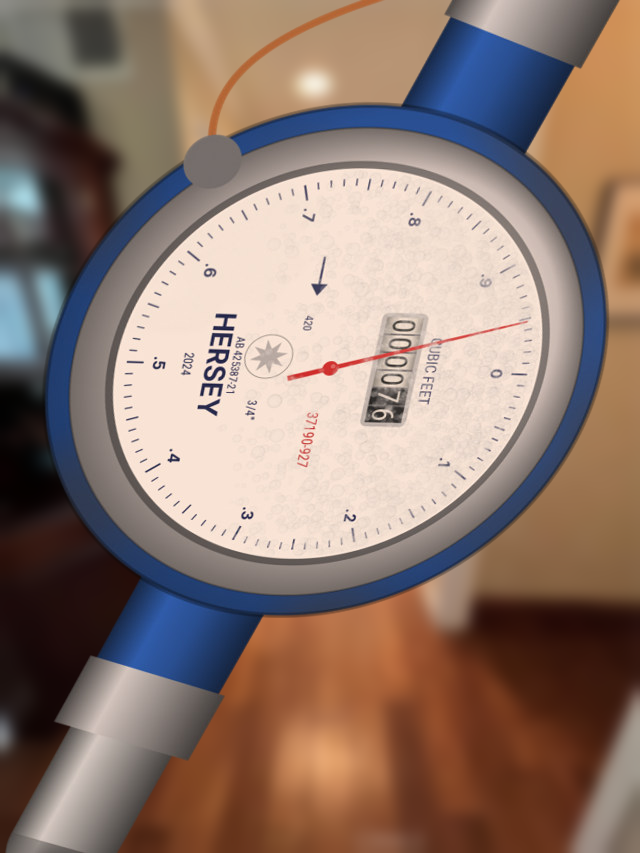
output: 75.95 ft³
